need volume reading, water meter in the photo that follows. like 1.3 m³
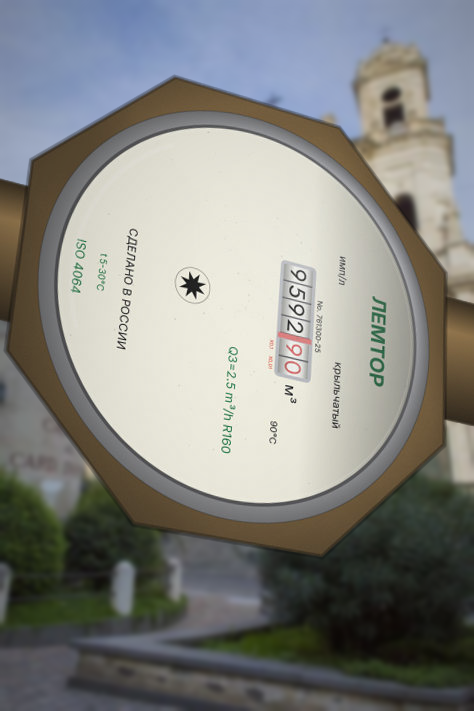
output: 9592.90 m³
